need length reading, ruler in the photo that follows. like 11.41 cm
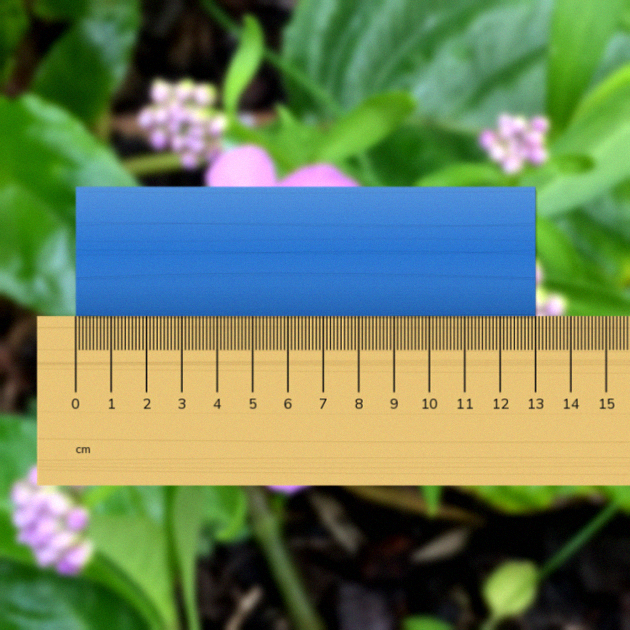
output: 13 cm
